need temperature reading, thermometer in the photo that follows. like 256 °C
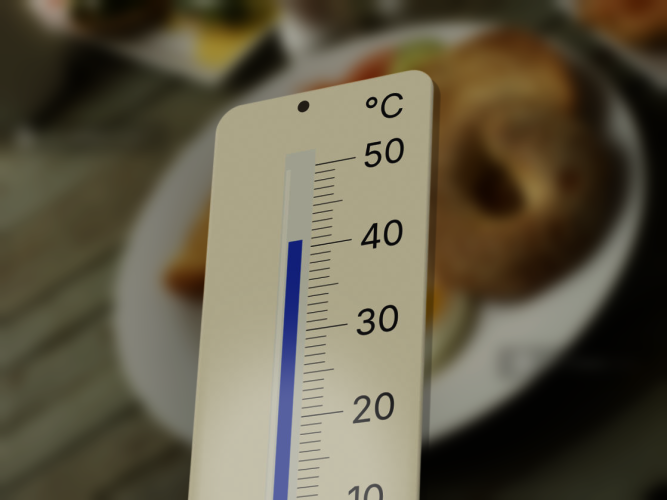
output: 41 °C
